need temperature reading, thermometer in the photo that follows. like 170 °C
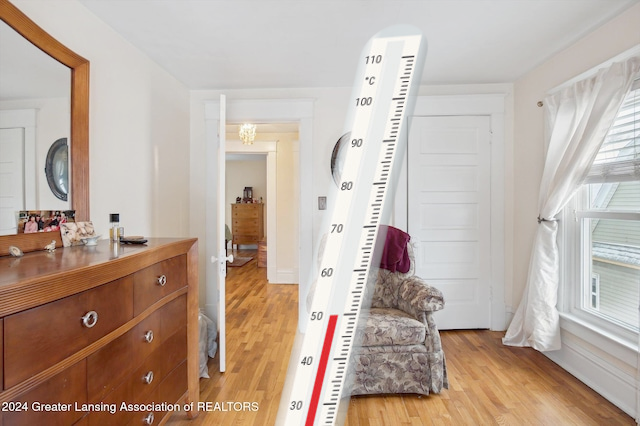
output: 50 °C
